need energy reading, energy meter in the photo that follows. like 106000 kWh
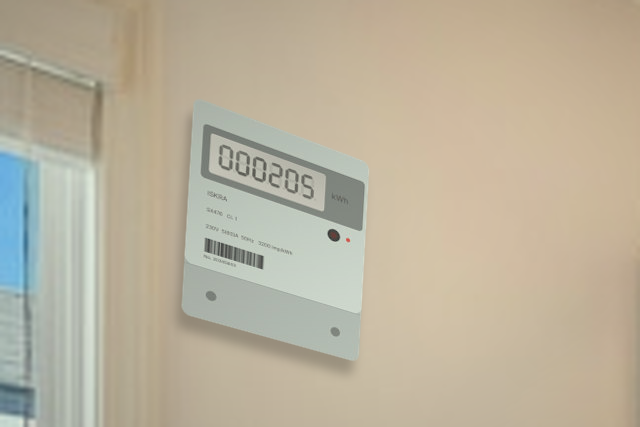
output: 205 kWh
